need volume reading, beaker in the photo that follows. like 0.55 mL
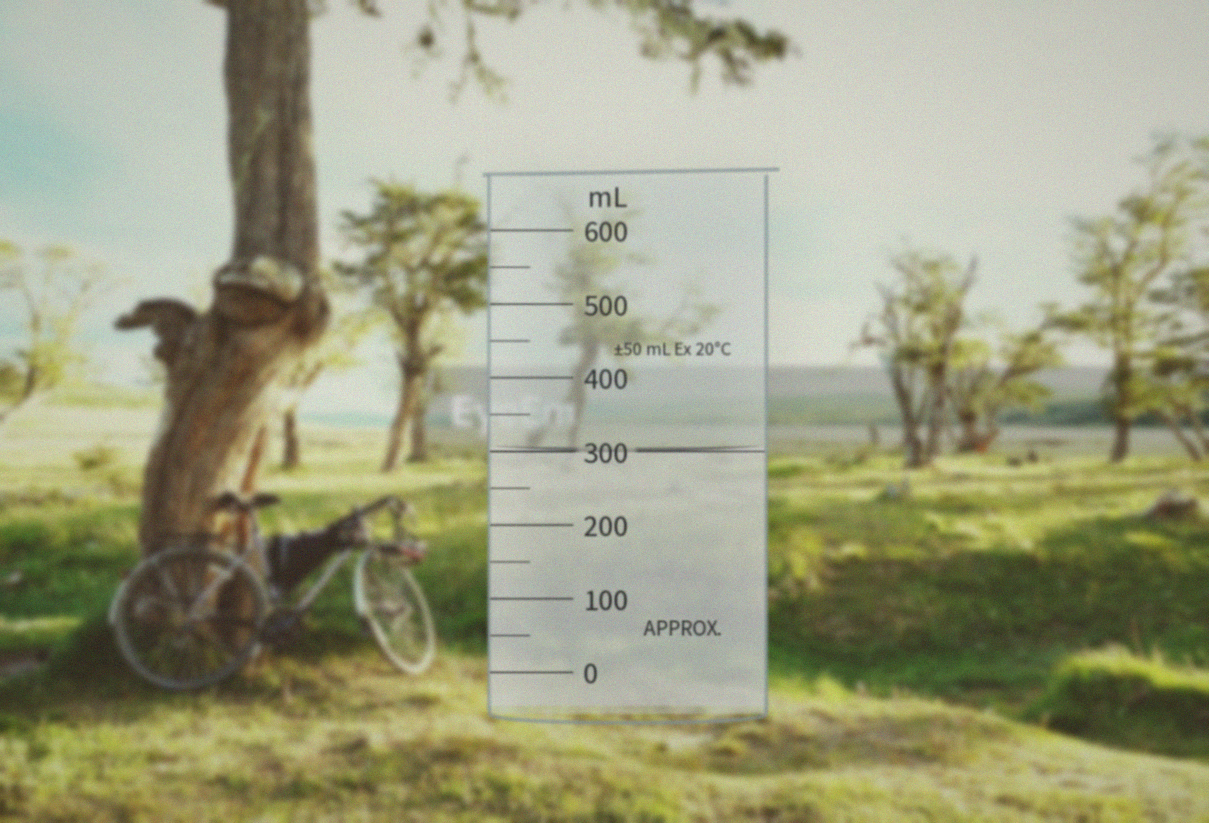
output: 300 mL
